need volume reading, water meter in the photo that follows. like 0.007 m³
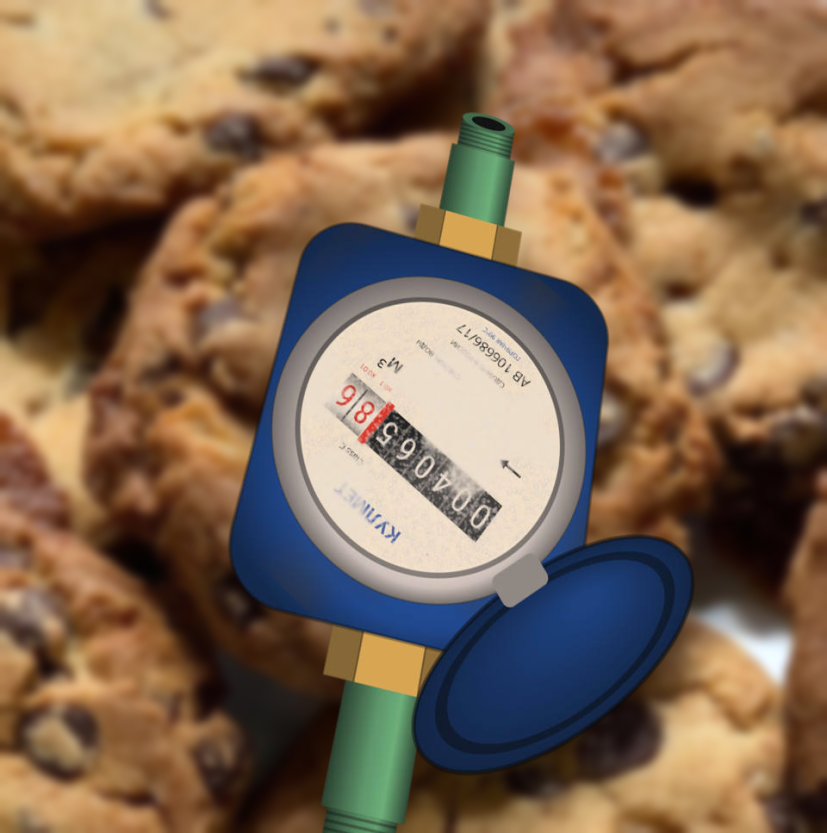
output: 4065.86 m³
